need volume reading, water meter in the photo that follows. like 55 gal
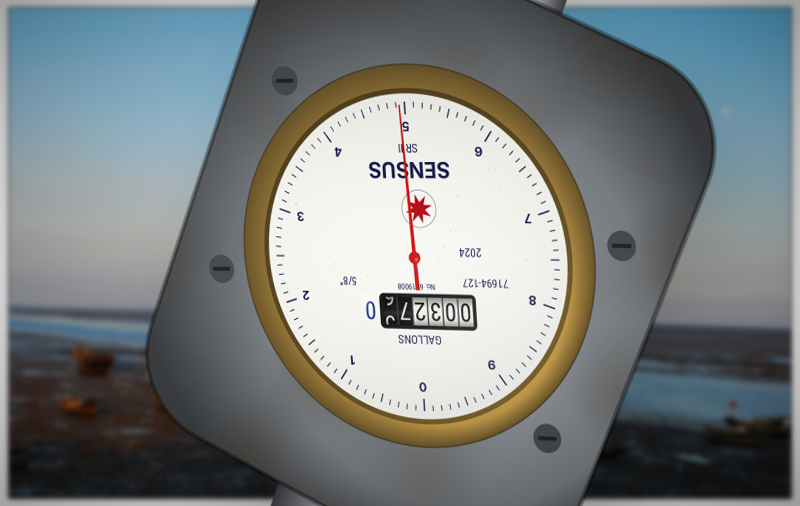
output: 32754.9 gal
